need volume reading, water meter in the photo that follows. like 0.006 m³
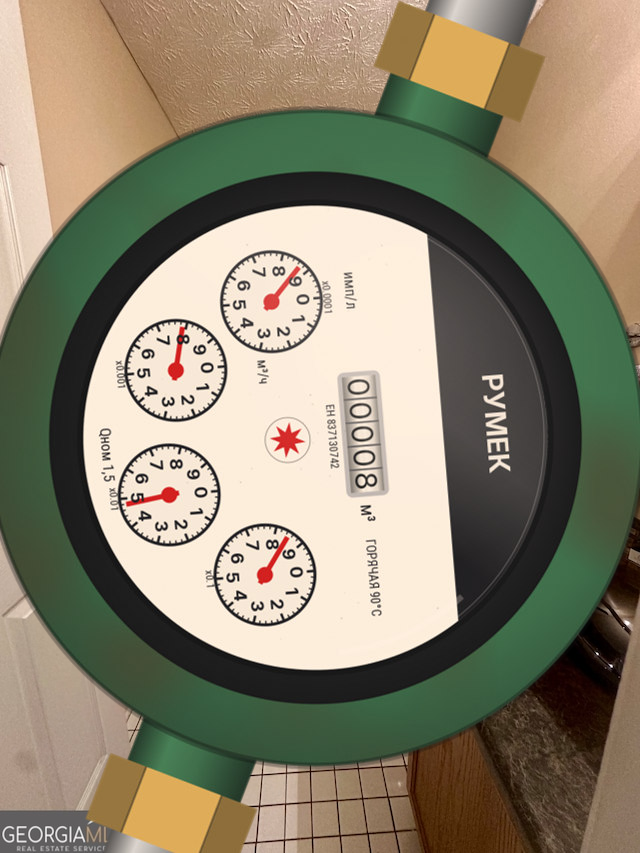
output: 8.8478 m³
